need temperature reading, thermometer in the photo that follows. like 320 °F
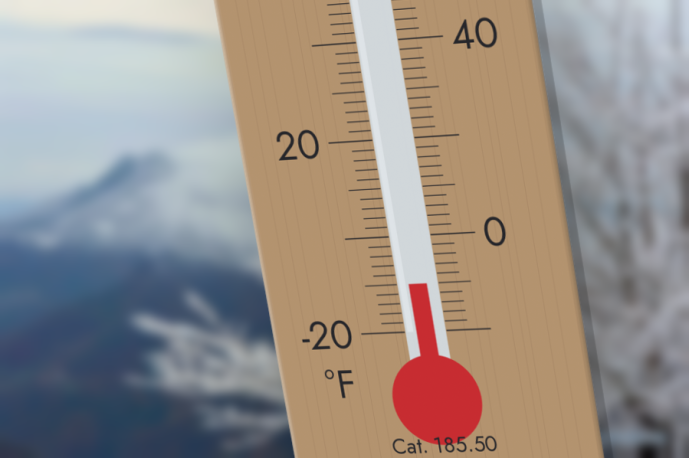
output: -10 °F
